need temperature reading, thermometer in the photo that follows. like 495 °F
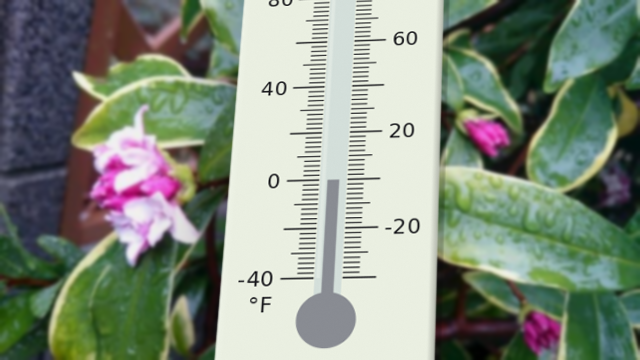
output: 0 °F
